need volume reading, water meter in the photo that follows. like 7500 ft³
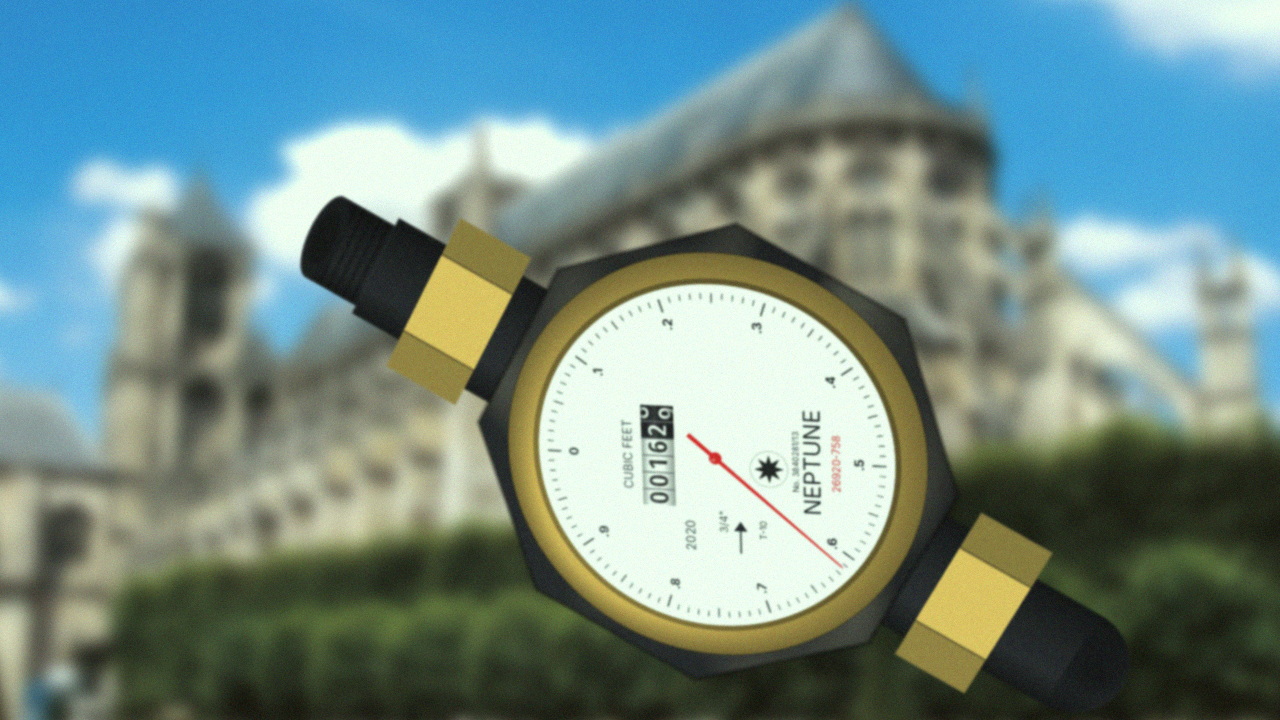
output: 1628.61 ft³
